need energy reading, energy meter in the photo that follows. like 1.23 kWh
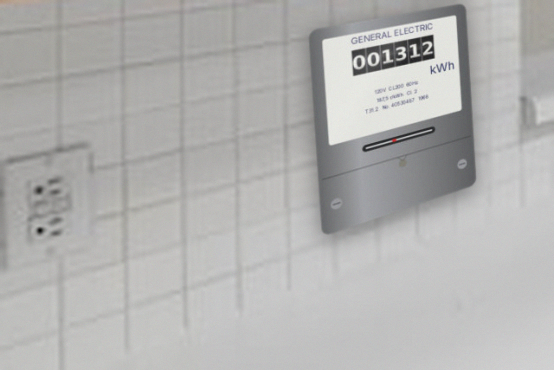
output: 1312 kWh
